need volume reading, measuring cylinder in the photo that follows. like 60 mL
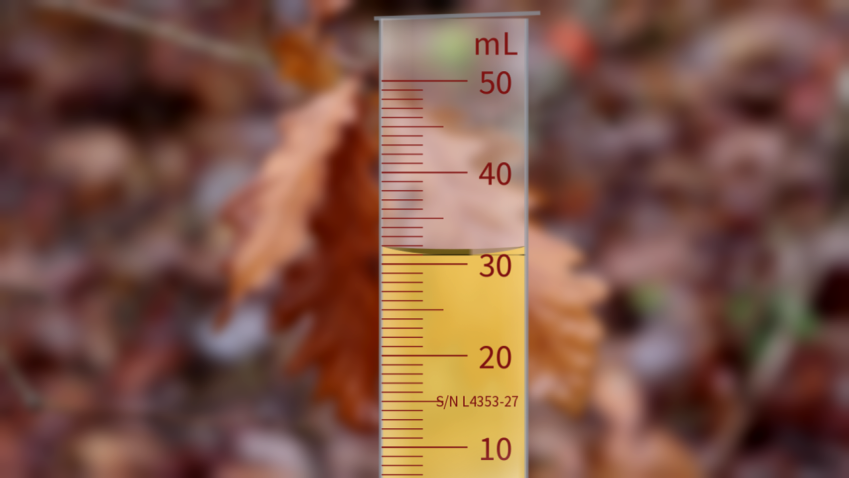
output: 31 mL
